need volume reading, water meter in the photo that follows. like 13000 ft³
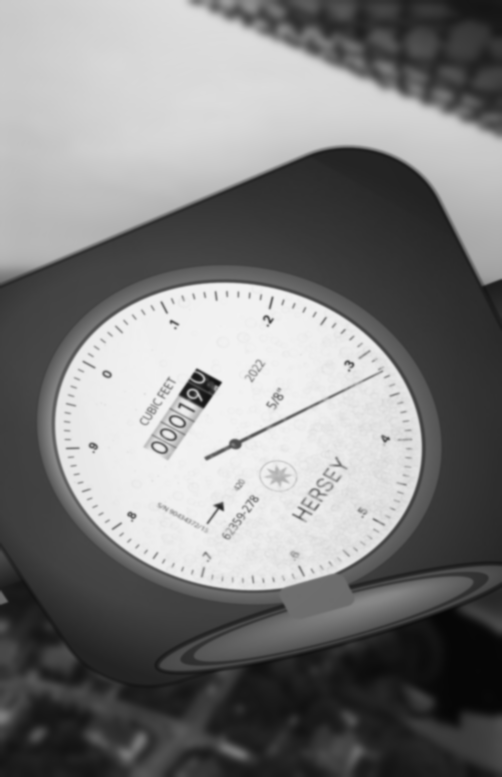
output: 190.32 ft³
